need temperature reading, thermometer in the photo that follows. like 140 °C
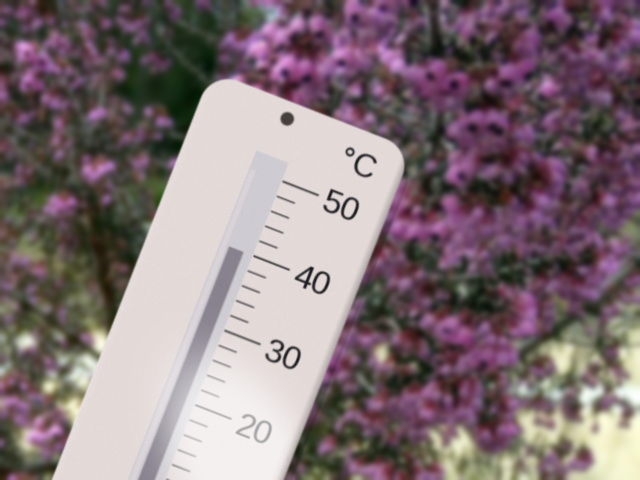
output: 40 °C
